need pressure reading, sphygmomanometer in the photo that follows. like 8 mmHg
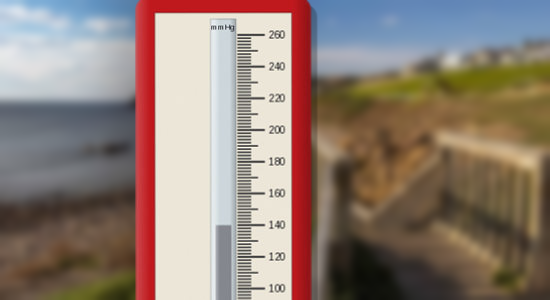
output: 140 mmHg
